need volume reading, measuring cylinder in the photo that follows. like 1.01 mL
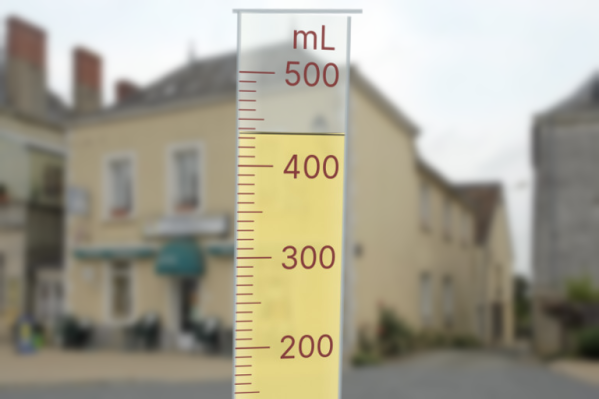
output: 435 mL
